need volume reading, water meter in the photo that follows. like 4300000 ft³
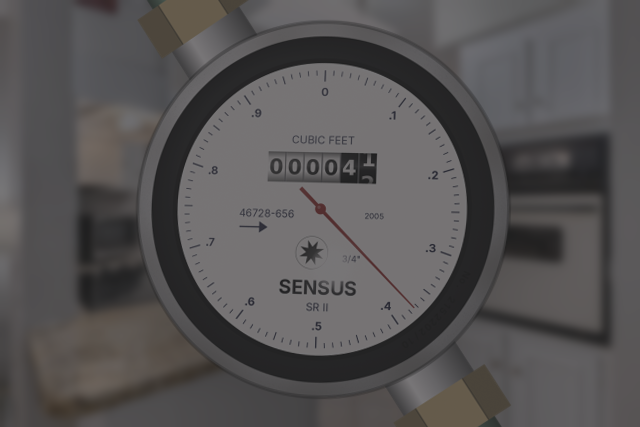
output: 41.37 ft³
